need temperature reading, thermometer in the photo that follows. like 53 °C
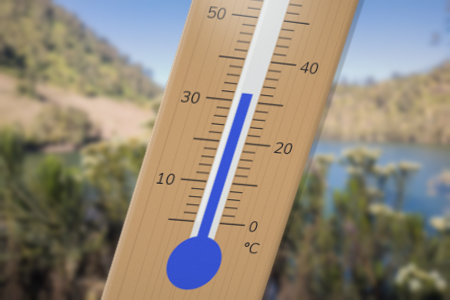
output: 32 °C
